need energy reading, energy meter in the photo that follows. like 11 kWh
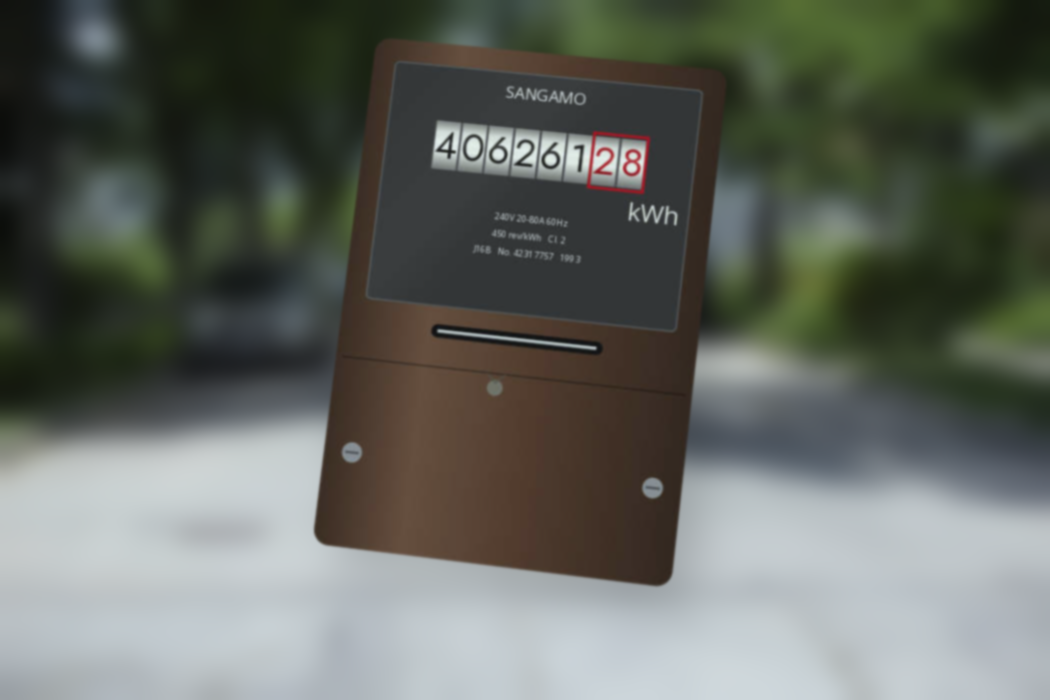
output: 406261.28 kWh
